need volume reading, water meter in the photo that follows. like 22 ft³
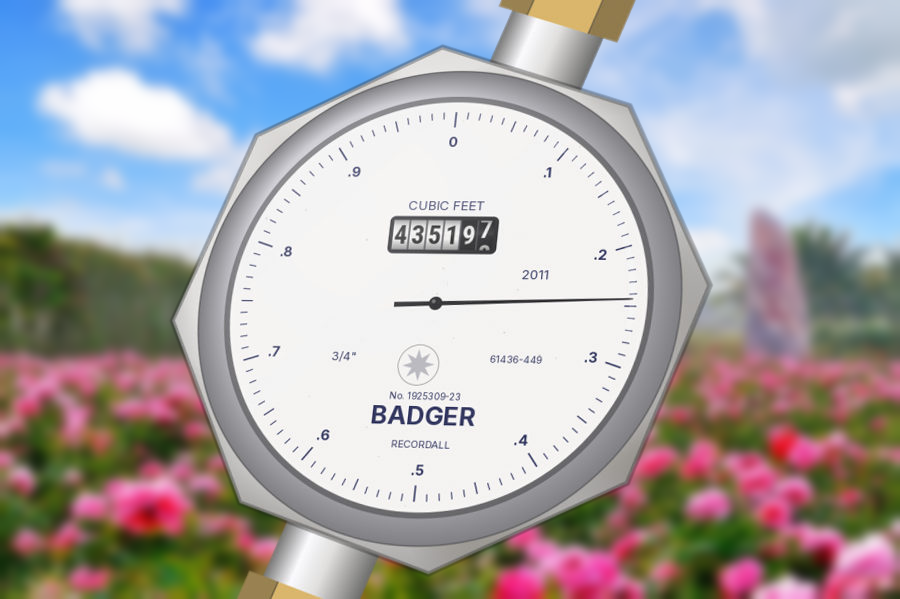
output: 435197.24 ft³
